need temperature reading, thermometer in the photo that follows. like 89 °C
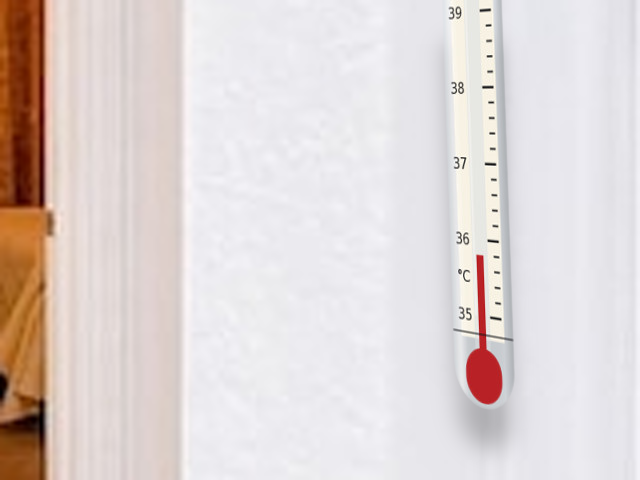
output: 35.8 °C
